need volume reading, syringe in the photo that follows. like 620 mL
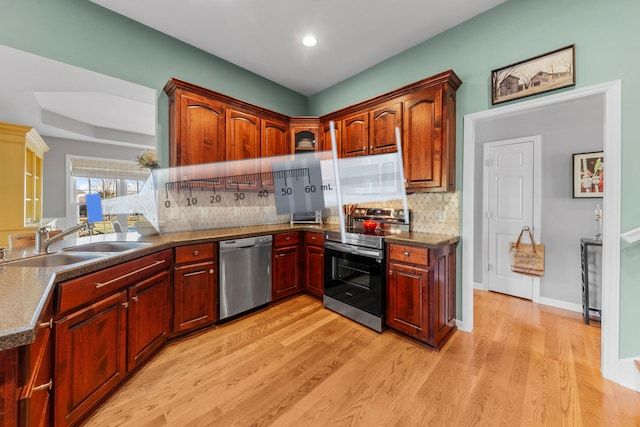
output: 45 mL
